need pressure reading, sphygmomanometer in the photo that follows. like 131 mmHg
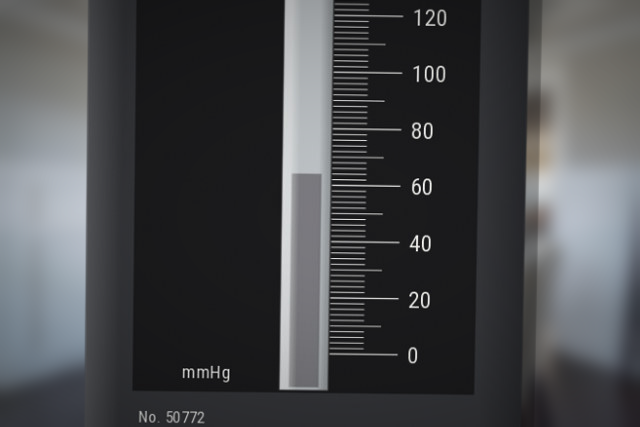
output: 64 mmHg
